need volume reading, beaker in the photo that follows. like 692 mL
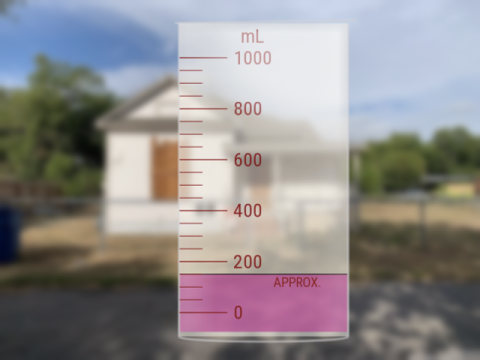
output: 150 mL
